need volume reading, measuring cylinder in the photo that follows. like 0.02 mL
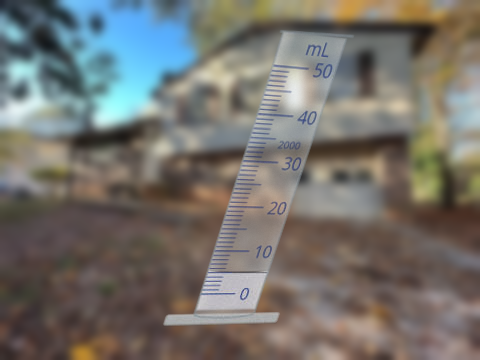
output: 5 mL
